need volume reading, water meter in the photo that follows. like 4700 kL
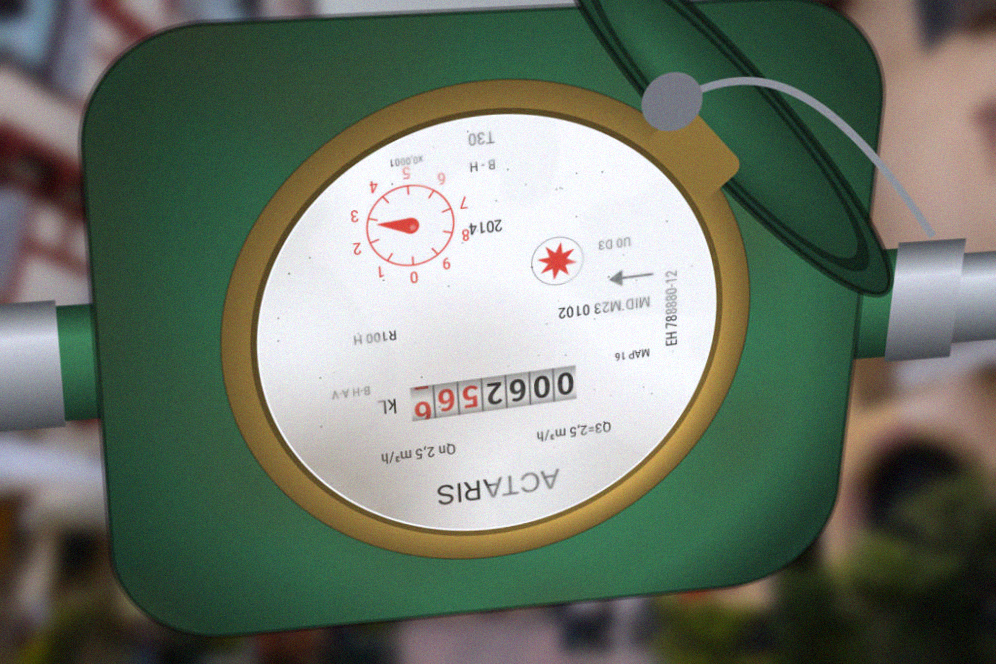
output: 62.5662 kL
